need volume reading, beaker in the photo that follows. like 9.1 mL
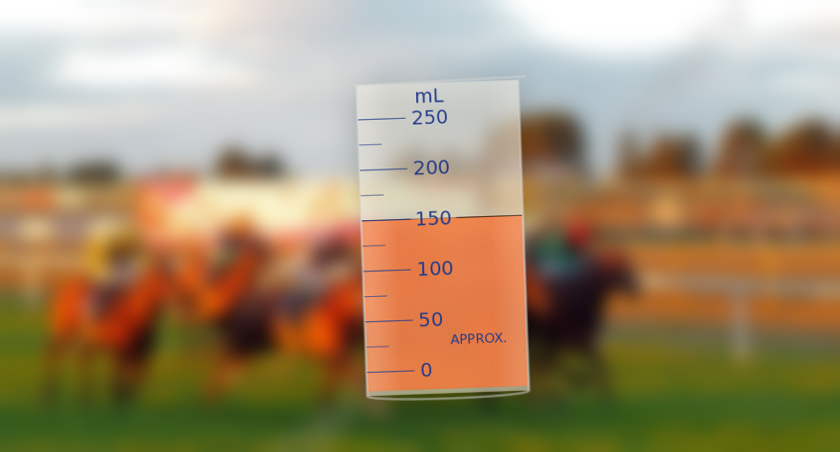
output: 150 mL
